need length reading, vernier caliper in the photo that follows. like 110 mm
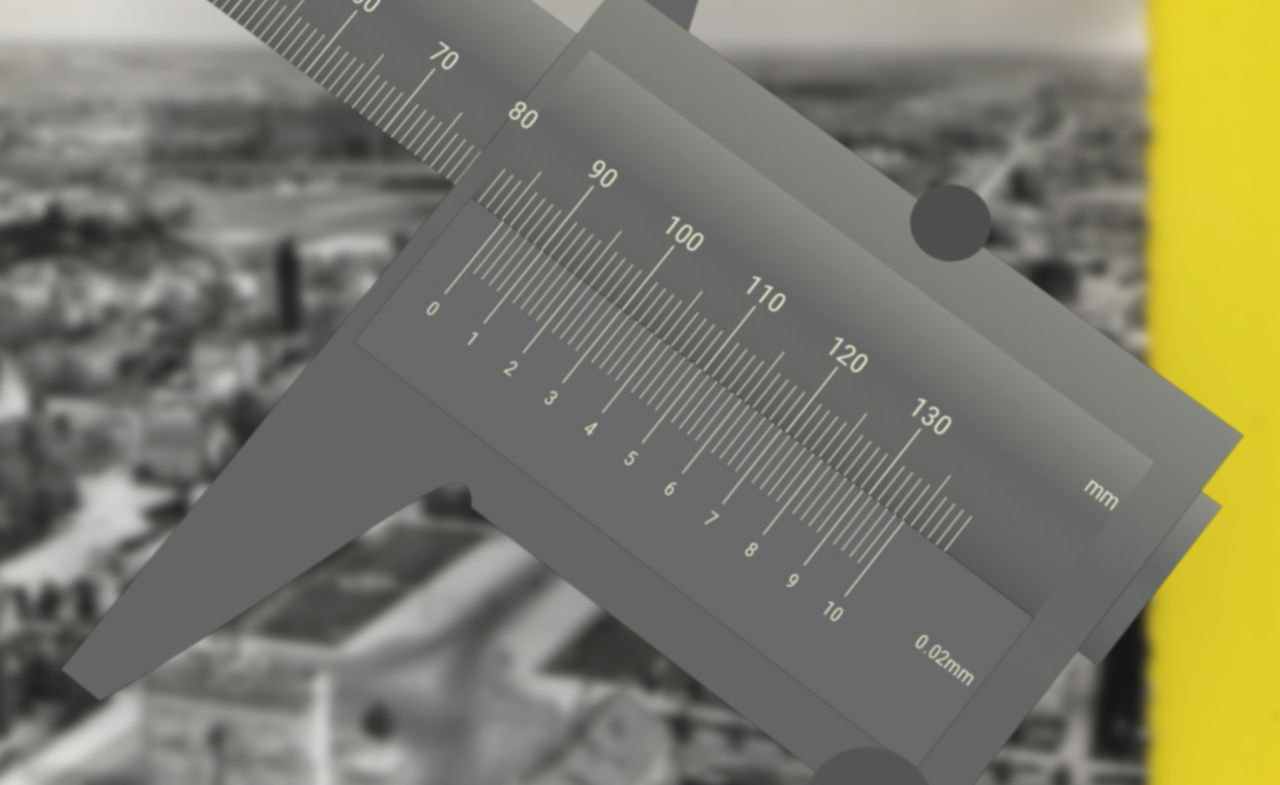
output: 85.2 mm
